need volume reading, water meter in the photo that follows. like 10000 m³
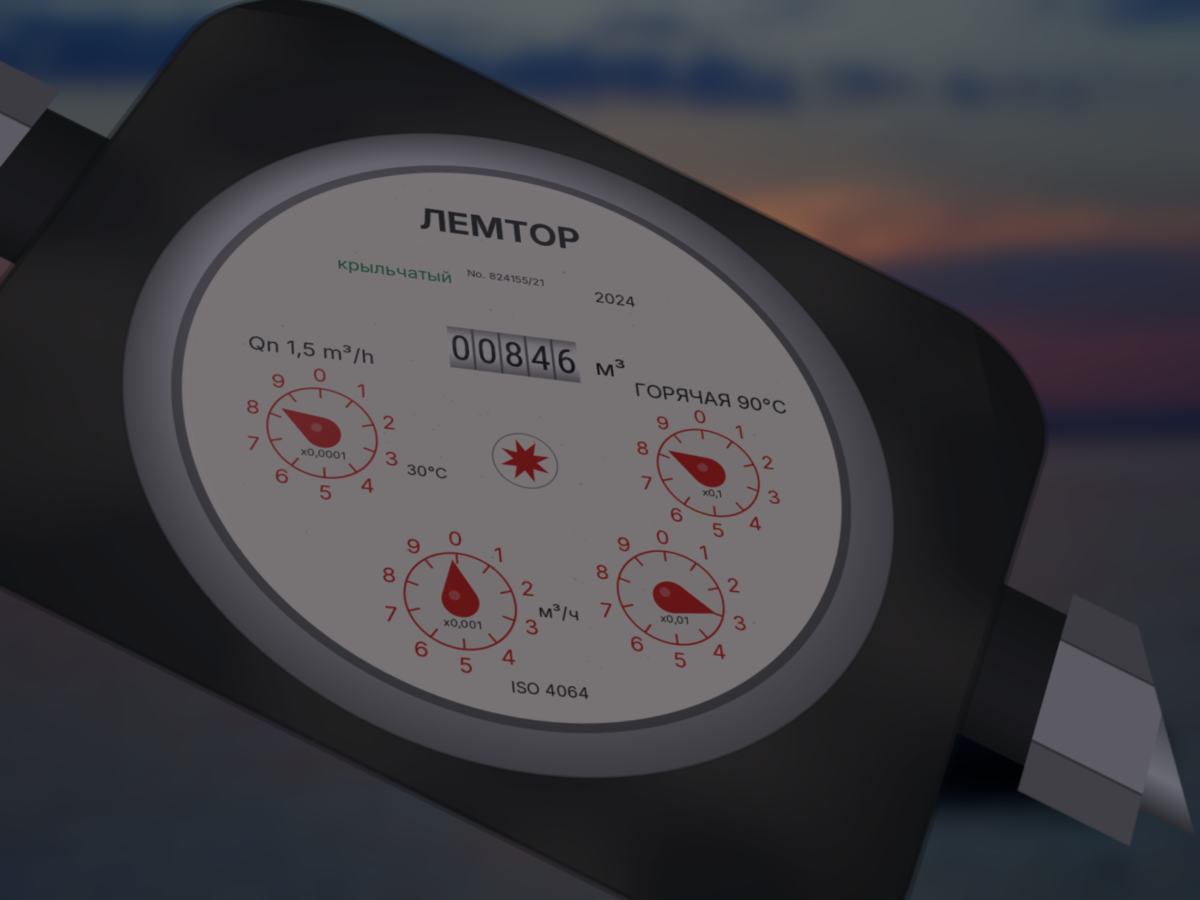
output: 846.8298 m³
